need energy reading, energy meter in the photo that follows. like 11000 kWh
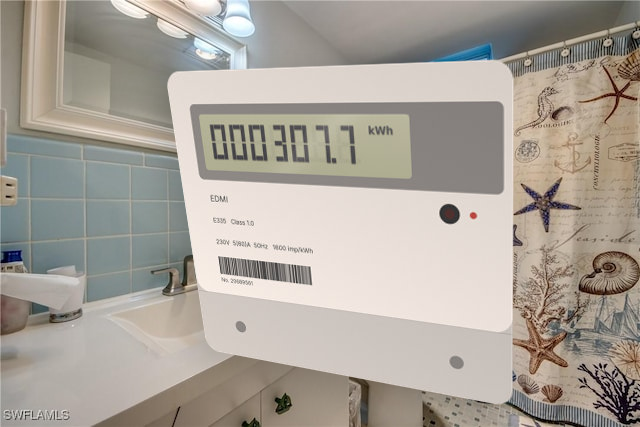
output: 307.7 kWh
